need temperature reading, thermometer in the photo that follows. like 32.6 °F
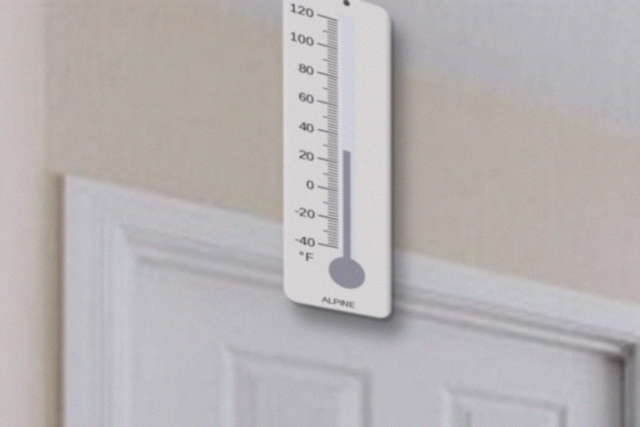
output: 30 °F
